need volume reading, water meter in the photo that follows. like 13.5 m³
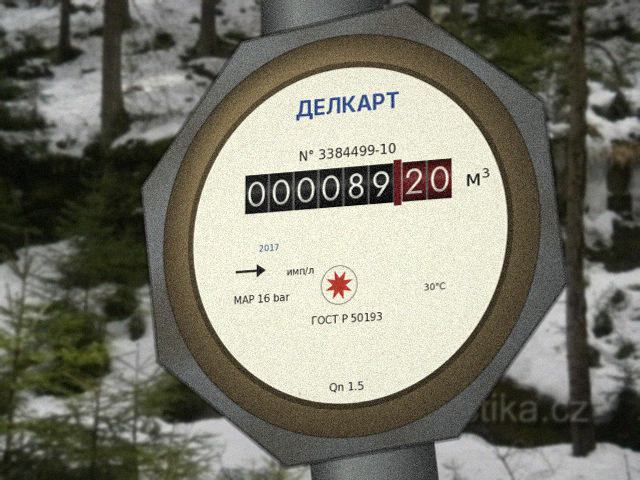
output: 89.20 m³
